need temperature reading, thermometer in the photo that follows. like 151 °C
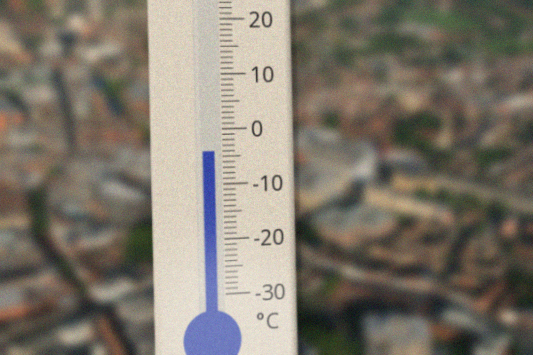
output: -4 °C
